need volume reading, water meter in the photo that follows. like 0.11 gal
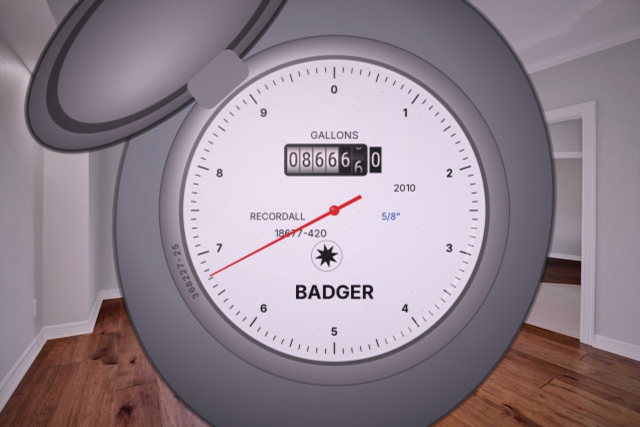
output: 866656.7 gal
